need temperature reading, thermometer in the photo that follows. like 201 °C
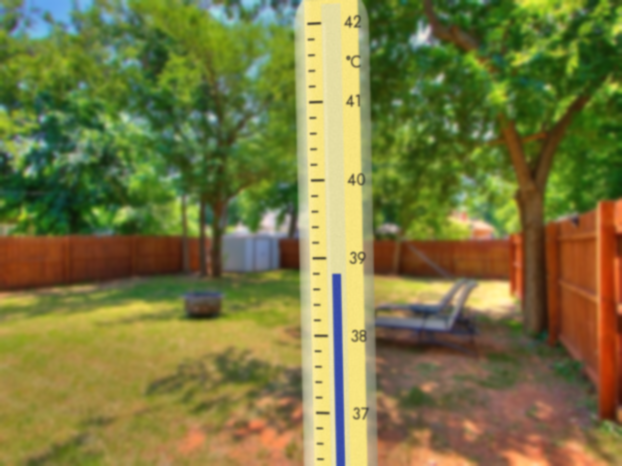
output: 38.8 °C
